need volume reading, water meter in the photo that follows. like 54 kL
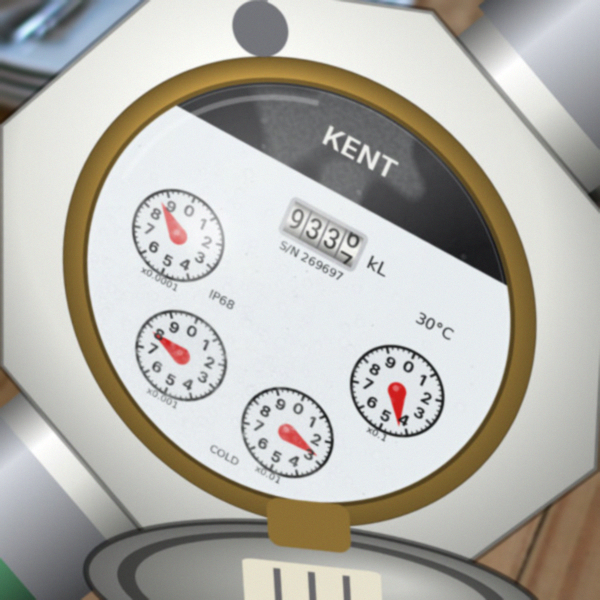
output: 9336.4278 kL
